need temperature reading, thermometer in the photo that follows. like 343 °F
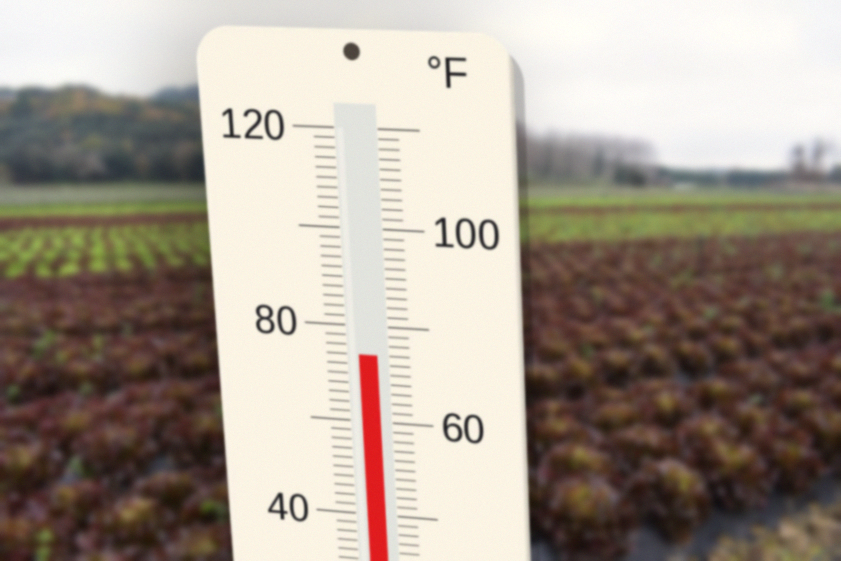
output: 74 °F
